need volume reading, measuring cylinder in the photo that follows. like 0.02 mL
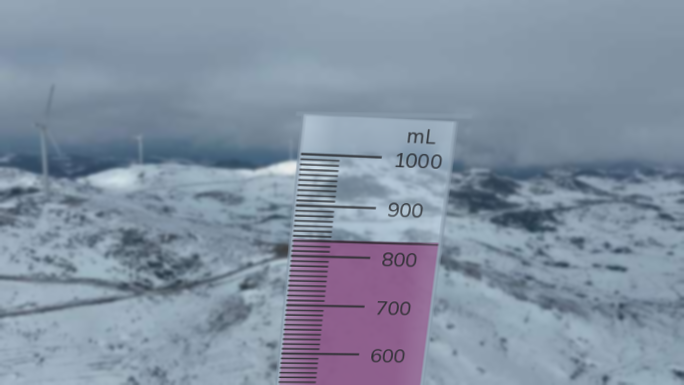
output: 830 mL
